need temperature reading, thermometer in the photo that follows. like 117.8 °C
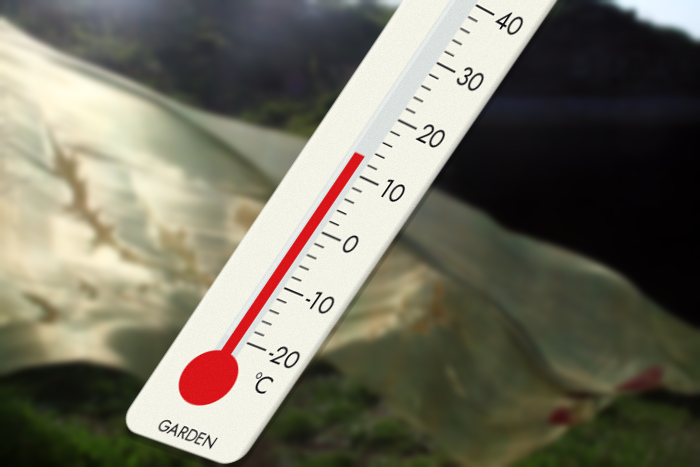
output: 13 °C
